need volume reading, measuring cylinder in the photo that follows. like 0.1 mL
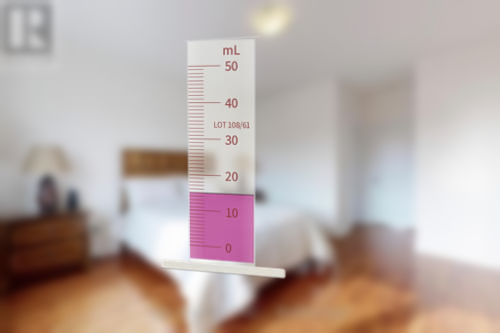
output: 15 mL
